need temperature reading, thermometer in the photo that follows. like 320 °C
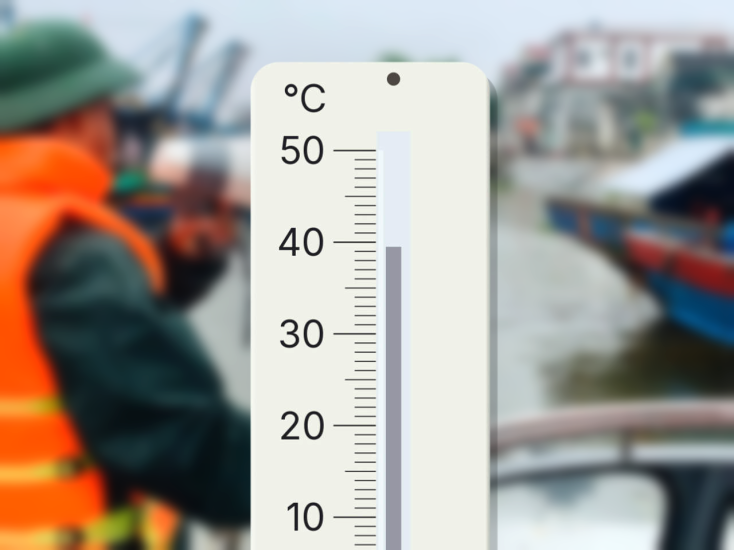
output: 39.5 °C
